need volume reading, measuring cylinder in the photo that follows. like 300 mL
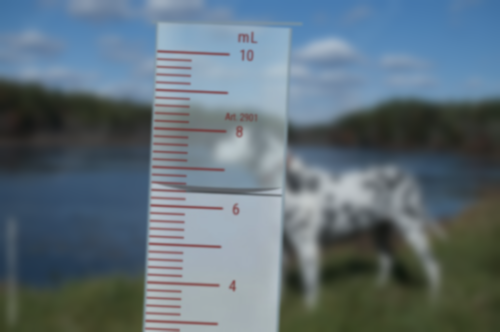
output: 6.4 mL
